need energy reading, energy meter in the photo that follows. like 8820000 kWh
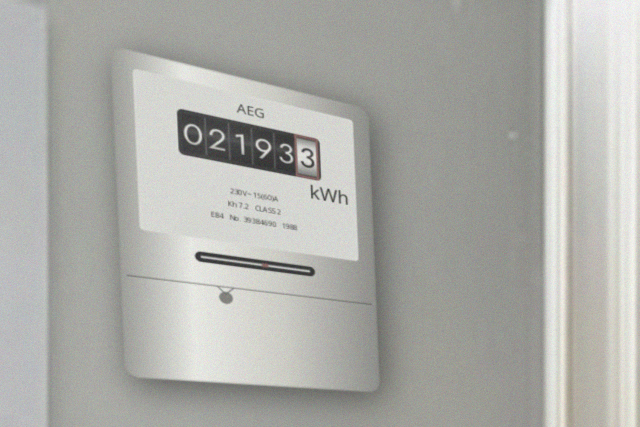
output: 2193.3 kWh
